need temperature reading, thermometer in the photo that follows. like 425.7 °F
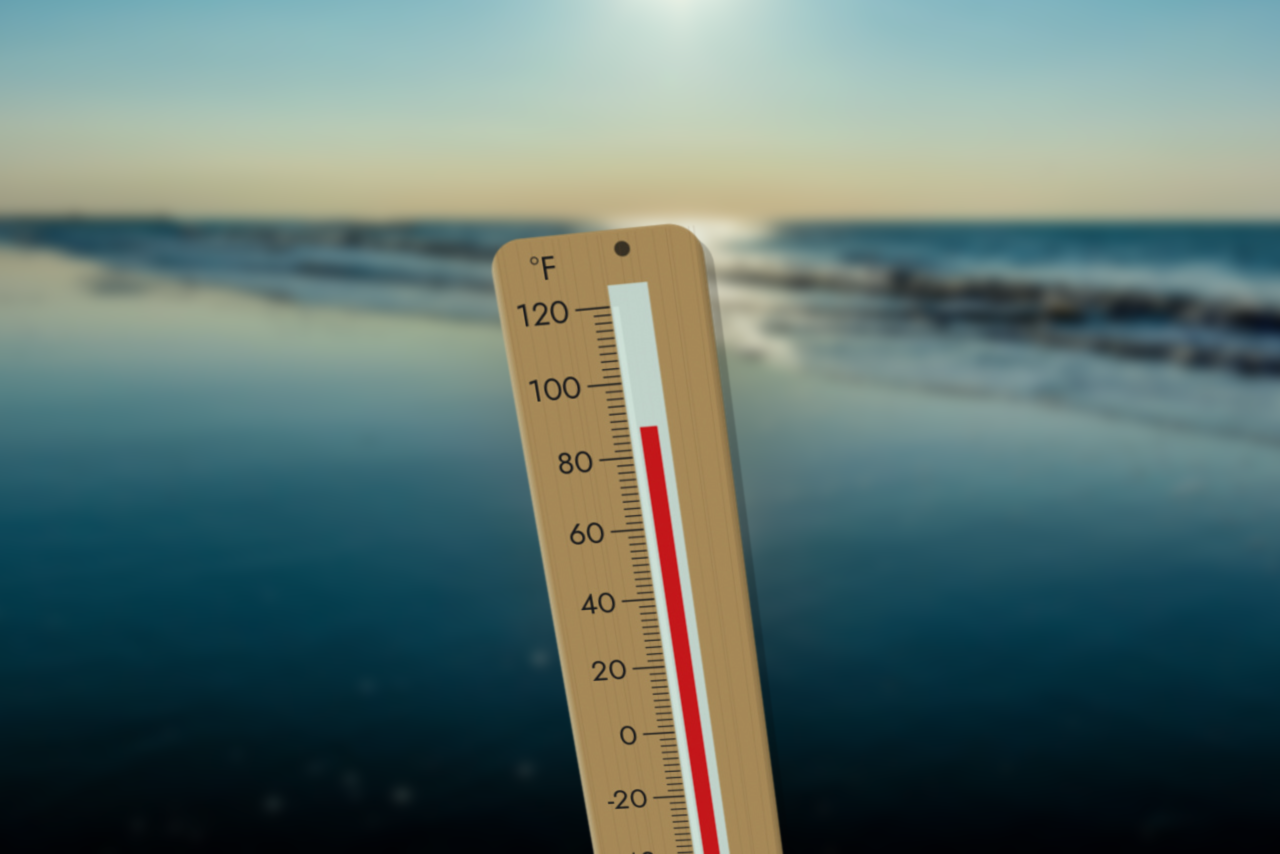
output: 88 °F
